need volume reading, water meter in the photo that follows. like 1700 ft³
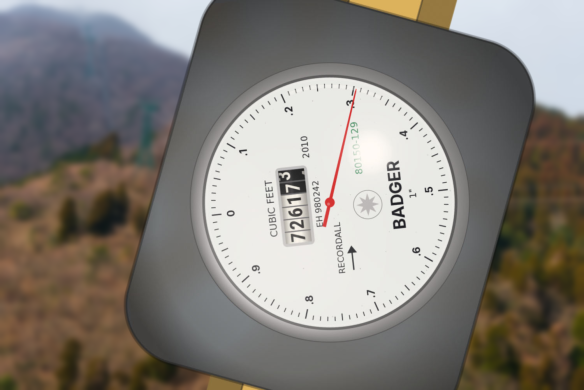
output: 726173.30 ft³
